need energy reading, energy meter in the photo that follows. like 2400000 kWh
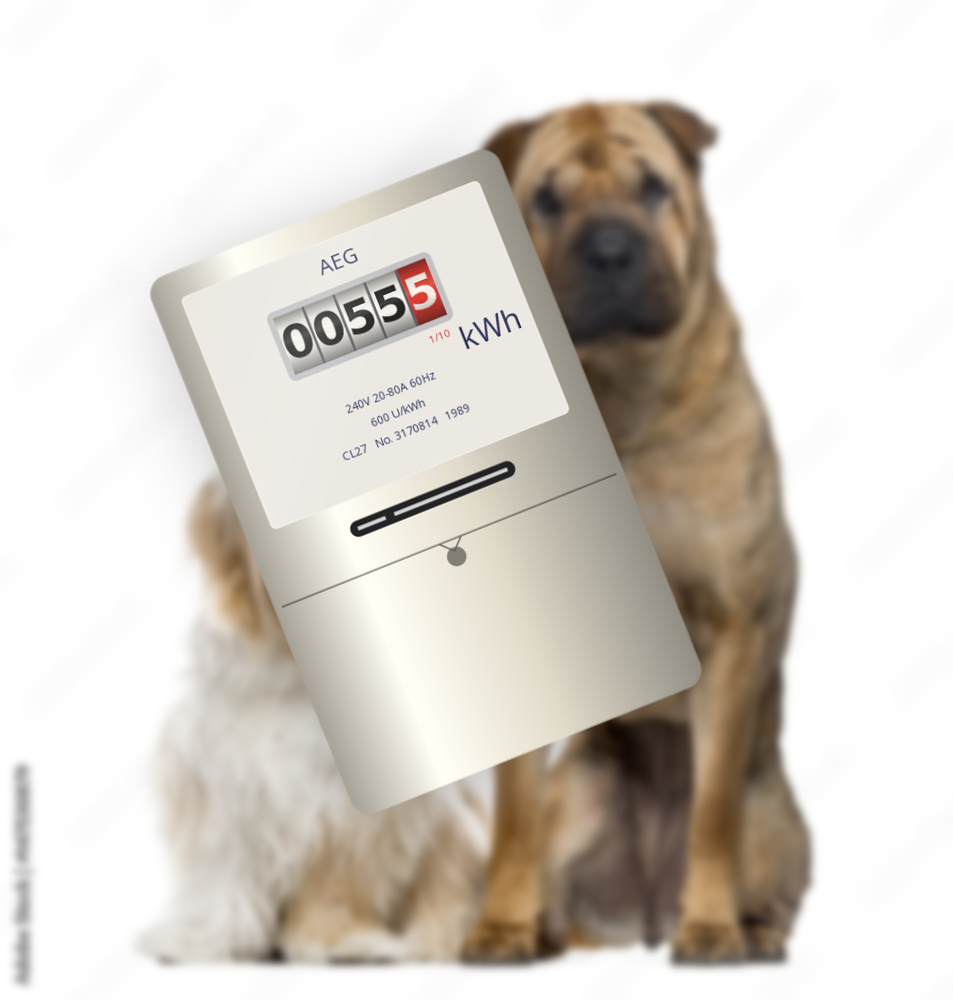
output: 55.5 kWh
